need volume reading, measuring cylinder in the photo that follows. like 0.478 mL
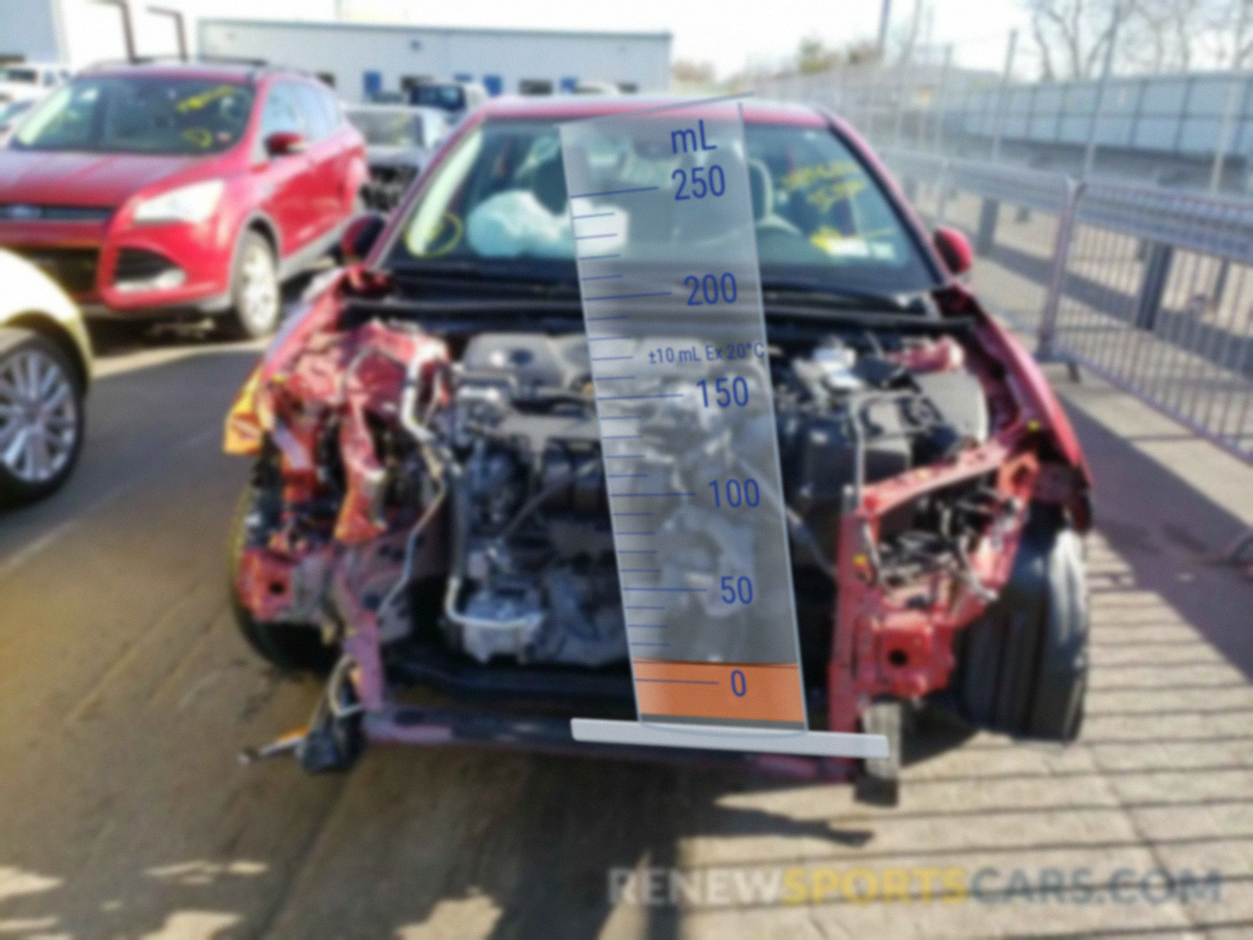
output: 10 mL
